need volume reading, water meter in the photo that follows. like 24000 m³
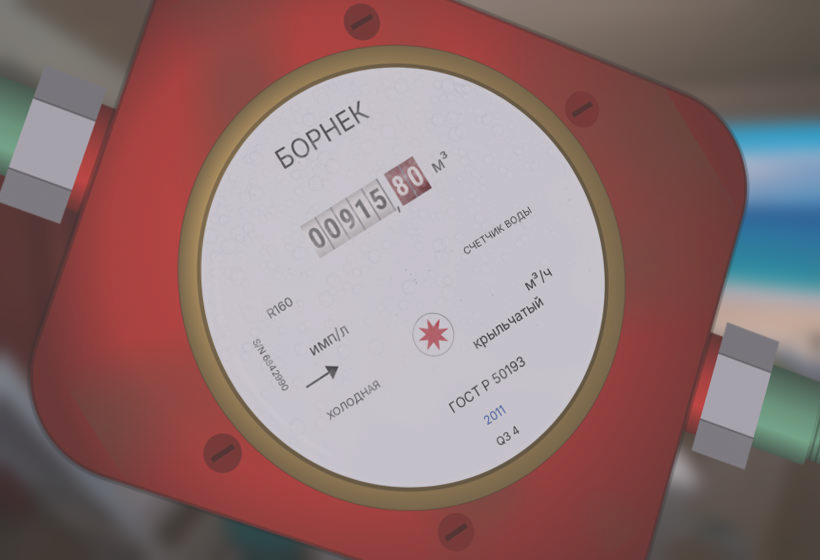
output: 915.80 m³
